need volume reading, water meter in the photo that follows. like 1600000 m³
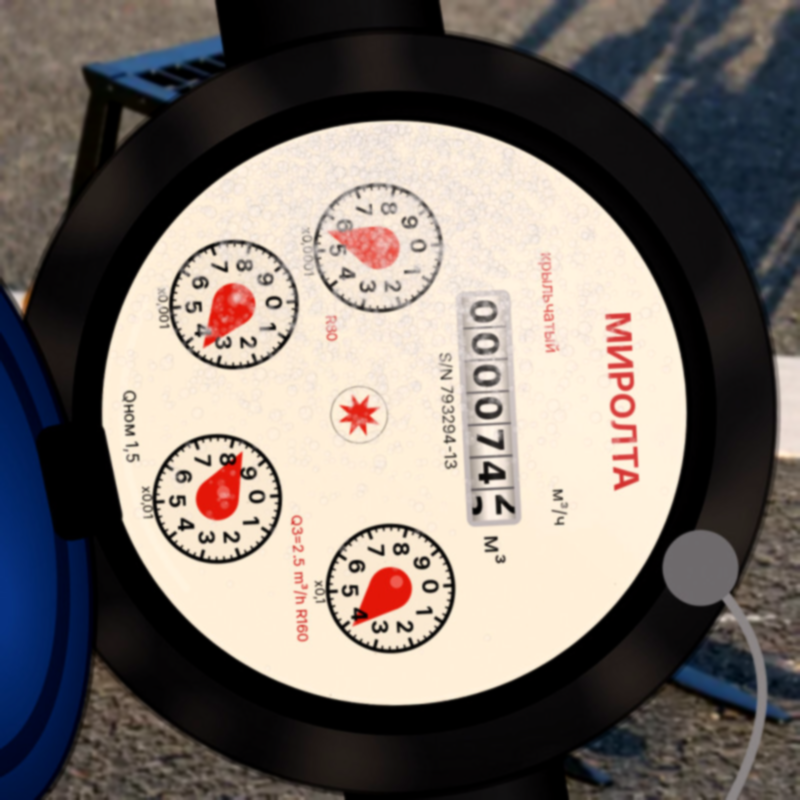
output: 742.3835 m³
